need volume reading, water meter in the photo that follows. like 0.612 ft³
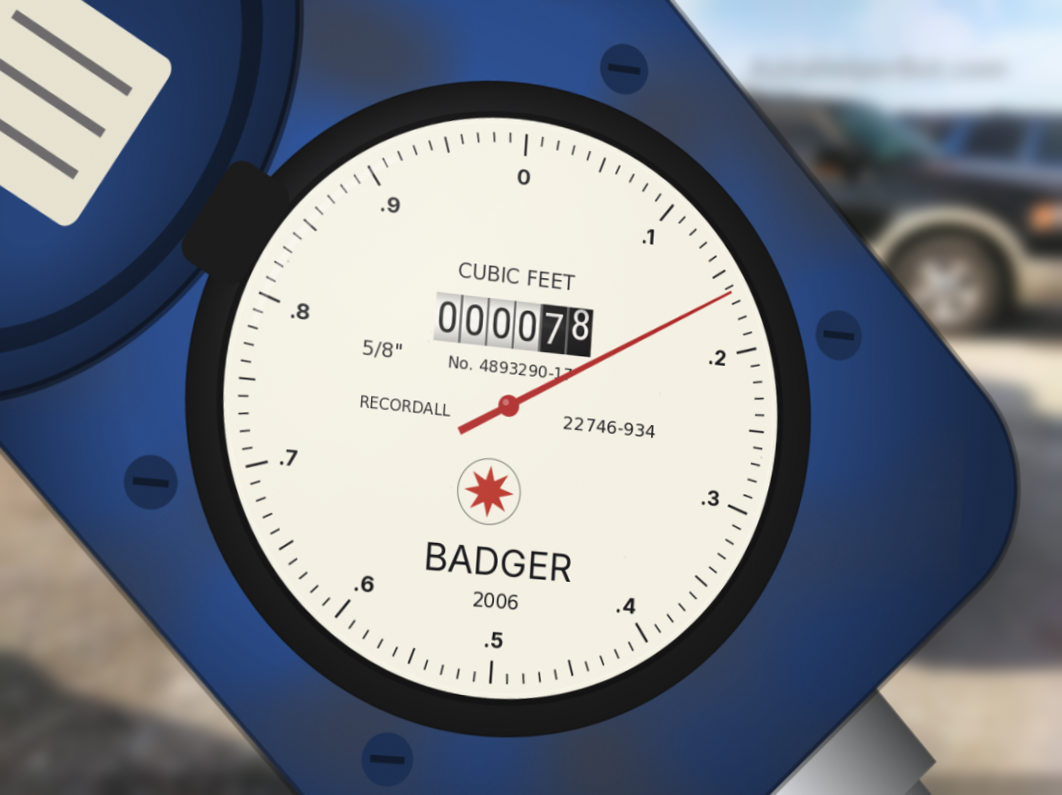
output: 78.16 ft³
